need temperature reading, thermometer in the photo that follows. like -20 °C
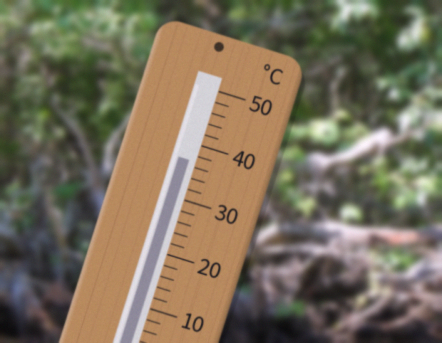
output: 37 °C
